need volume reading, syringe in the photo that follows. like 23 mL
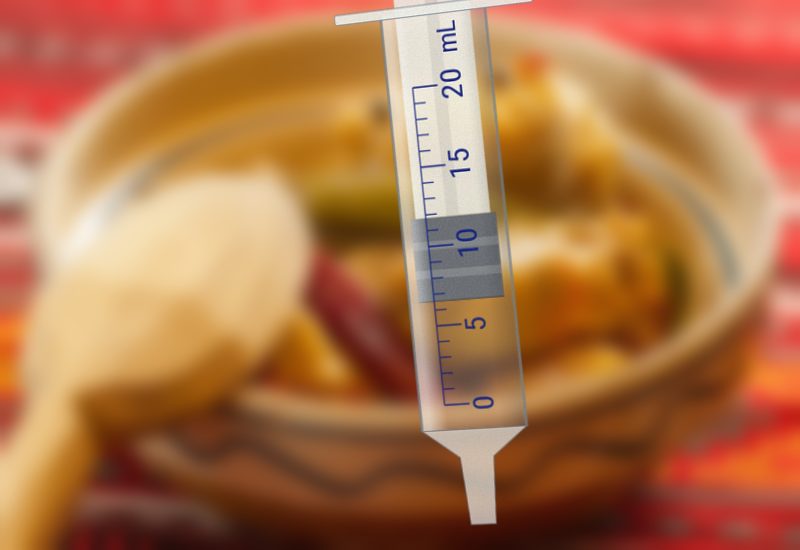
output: 6.5 mL
